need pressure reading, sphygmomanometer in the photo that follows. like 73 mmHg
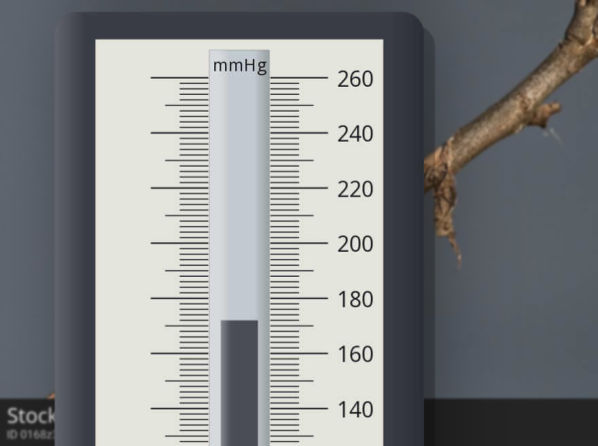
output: 172 mmHg
